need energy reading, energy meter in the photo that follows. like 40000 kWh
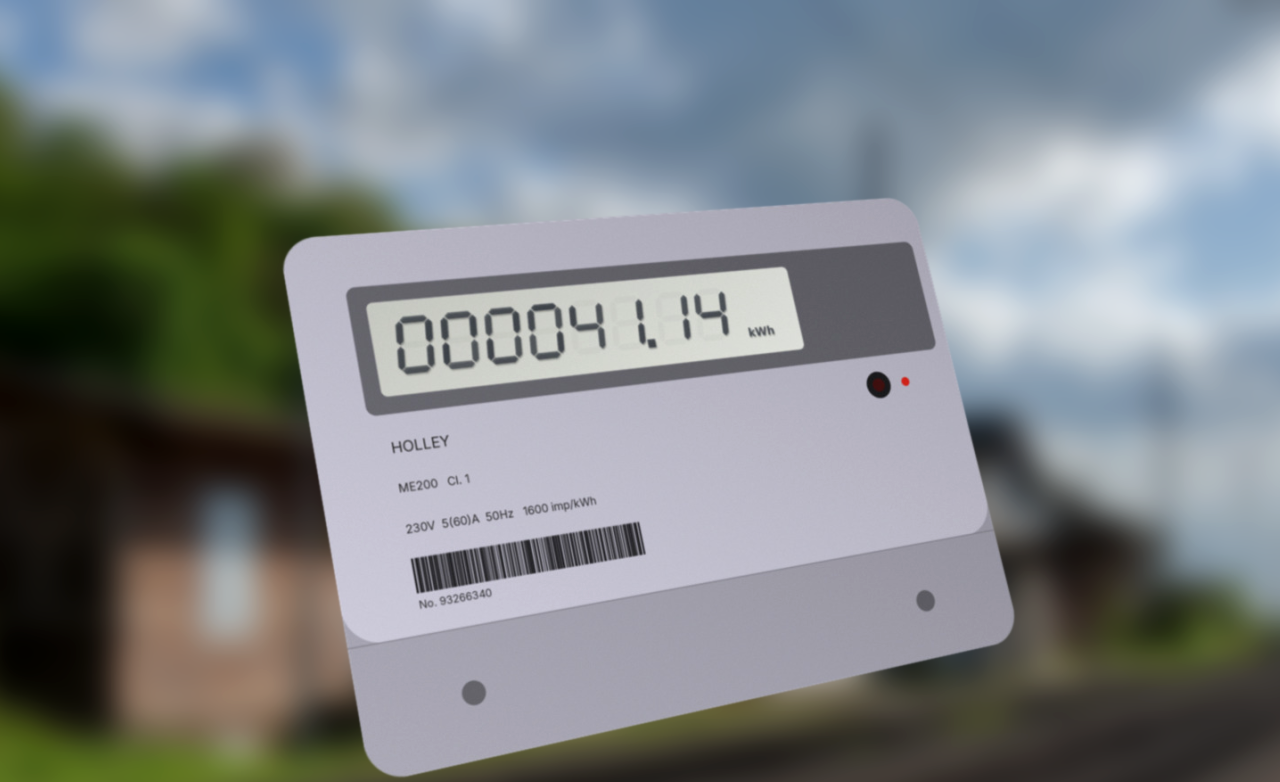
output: 41.14 kWh
